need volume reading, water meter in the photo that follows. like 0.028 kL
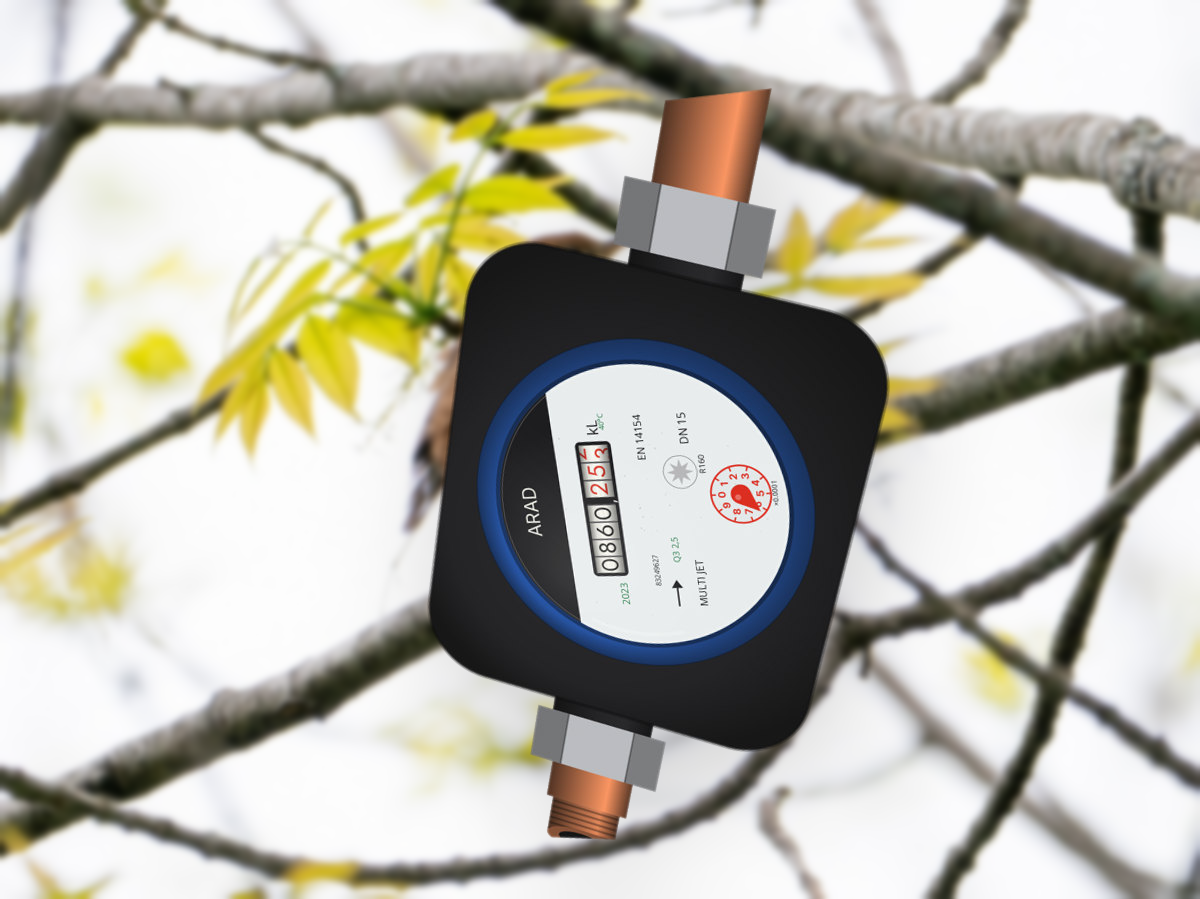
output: 860.2526 kL
